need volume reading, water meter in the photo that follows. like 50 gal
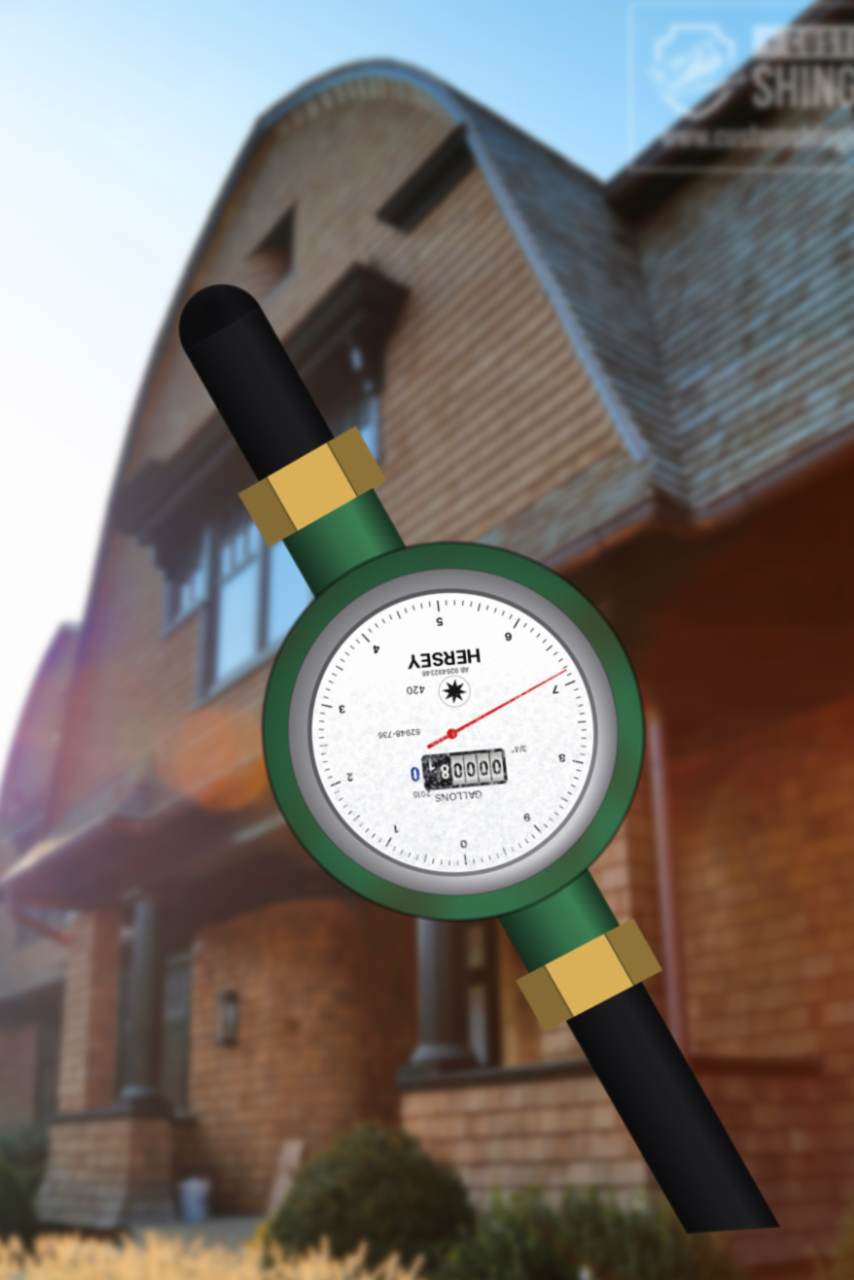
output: 806.8 gal
